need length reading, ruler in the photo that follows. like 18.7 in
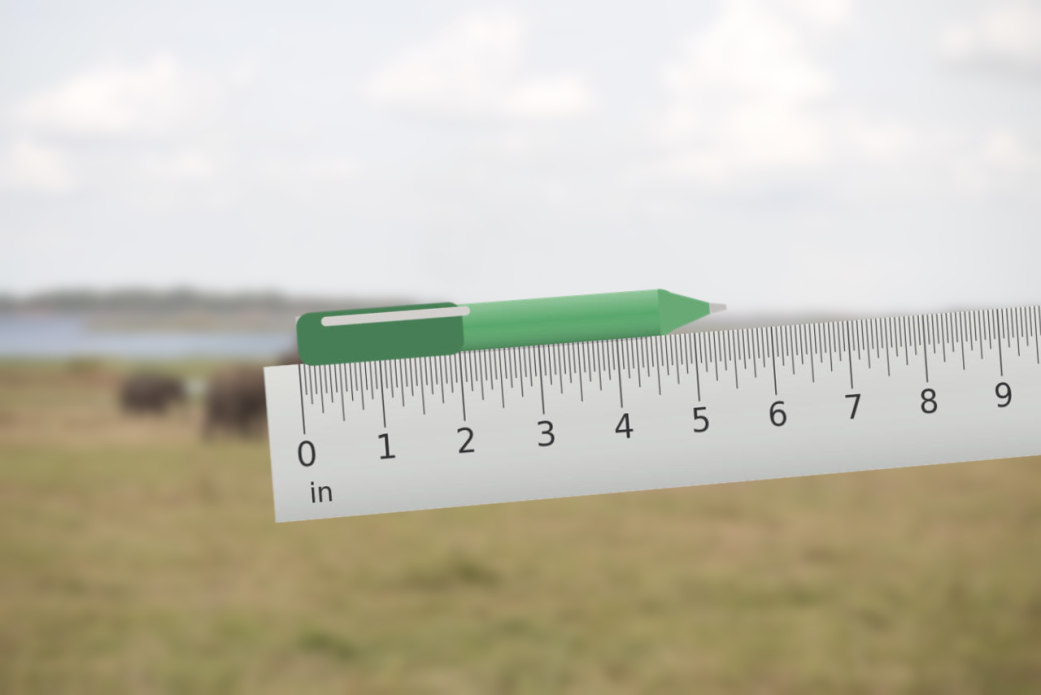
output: 5.4375 in
